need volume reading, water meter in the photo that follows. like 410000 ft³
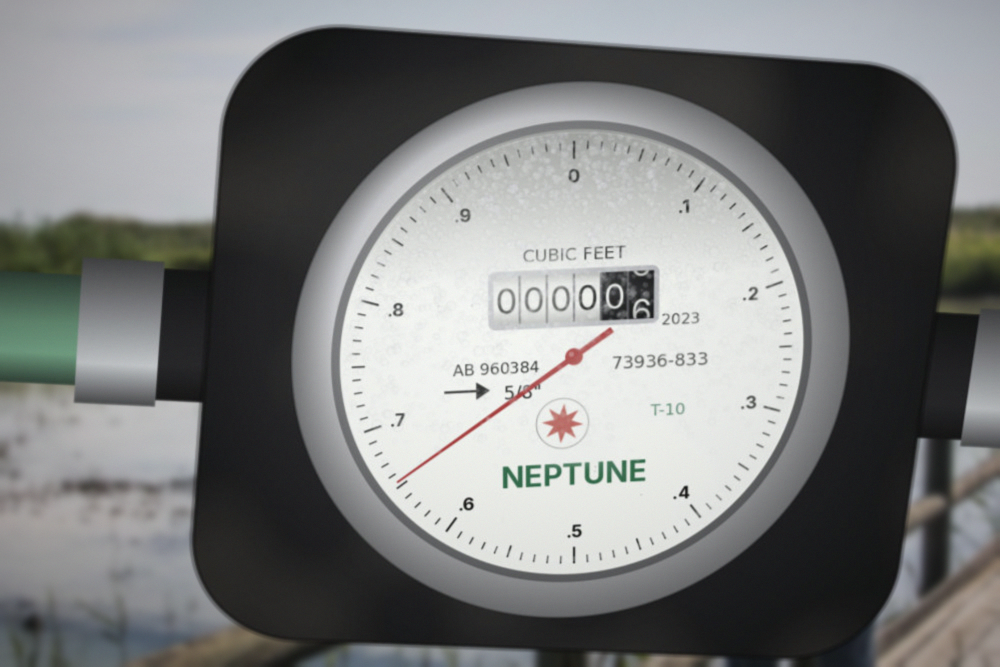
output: 5.65 ft³
